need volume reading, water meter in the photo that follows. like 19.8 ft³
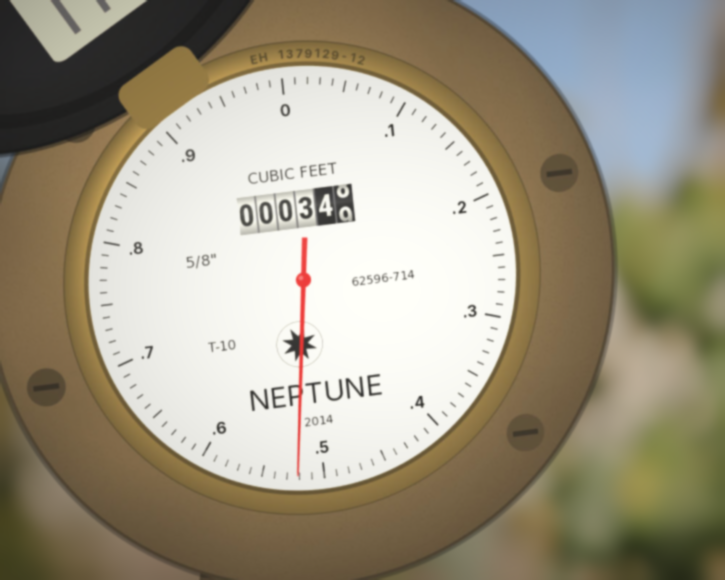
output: 348.52 ft³
